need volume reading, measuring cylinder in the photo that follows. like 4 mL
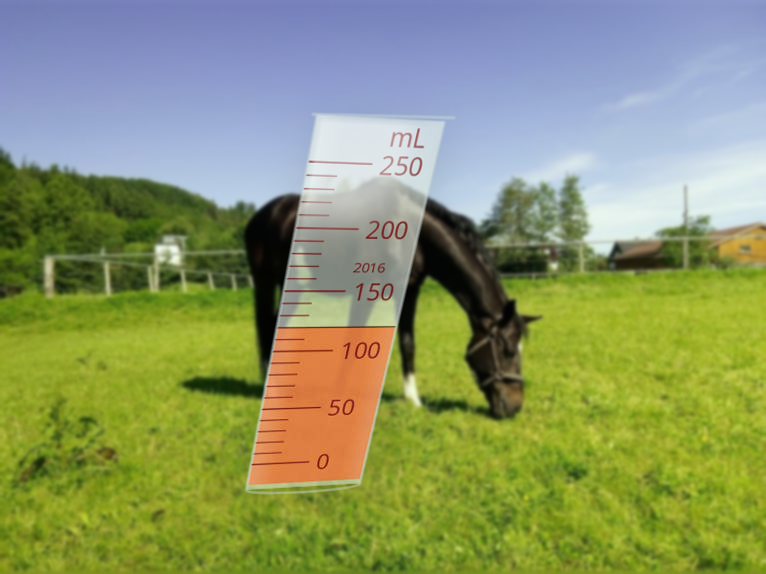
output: 120 mL
